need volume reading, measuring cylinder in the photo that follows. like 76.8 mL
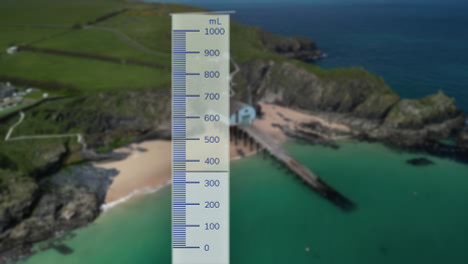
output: 350 mL
